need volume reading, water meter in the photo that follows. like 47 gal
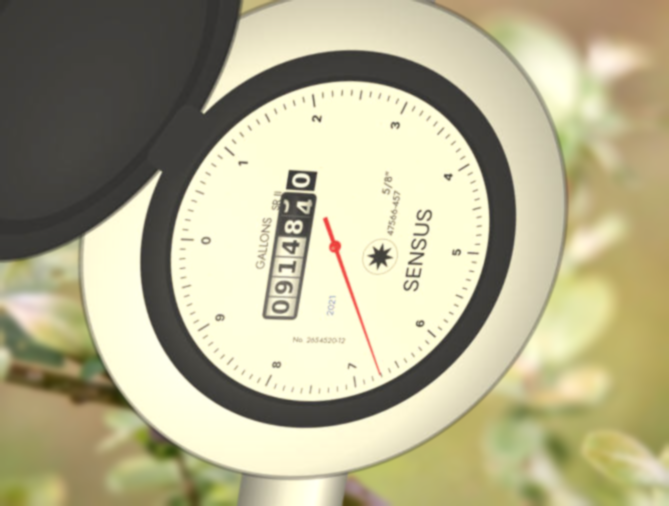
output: 914836.7 gal
